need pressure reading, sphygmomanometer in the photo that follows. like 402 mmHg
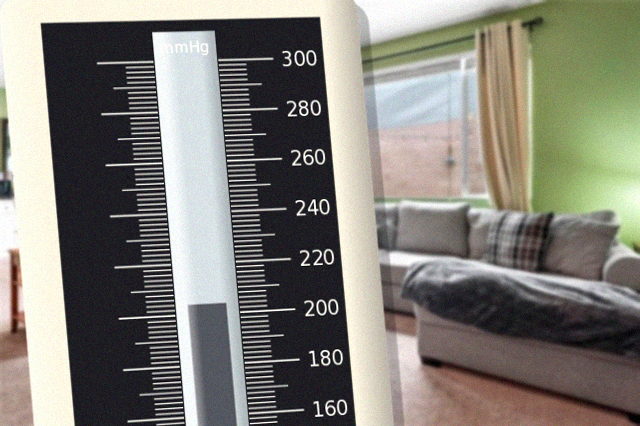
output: 204 mmHg
